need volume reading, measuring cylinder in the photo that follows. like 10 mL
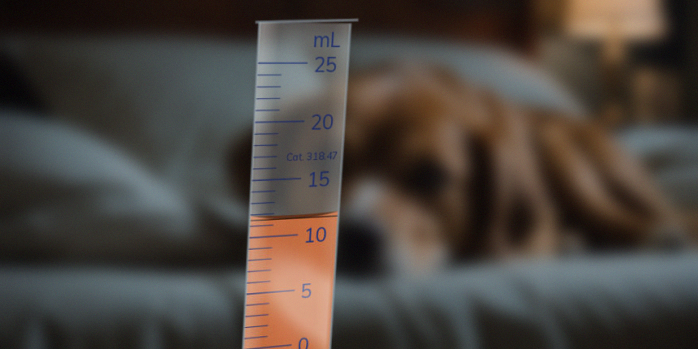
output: 11.5 mL
